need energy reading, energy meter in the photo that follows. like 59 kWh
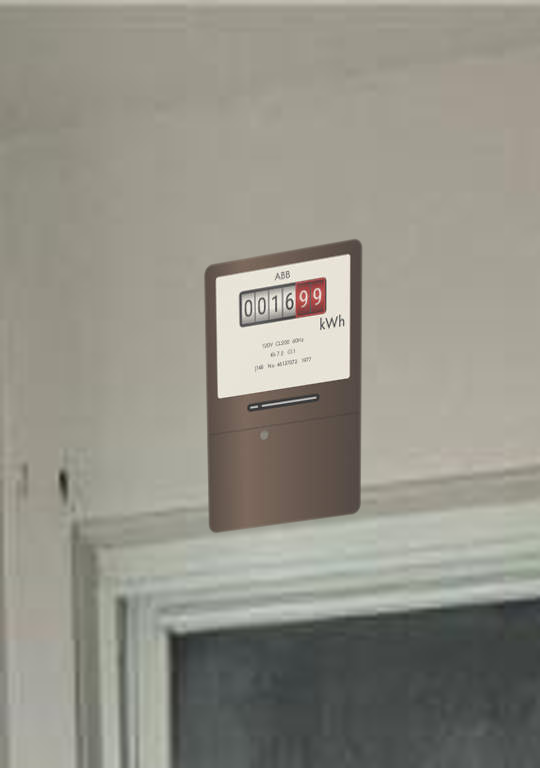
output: 16.99 kWh
